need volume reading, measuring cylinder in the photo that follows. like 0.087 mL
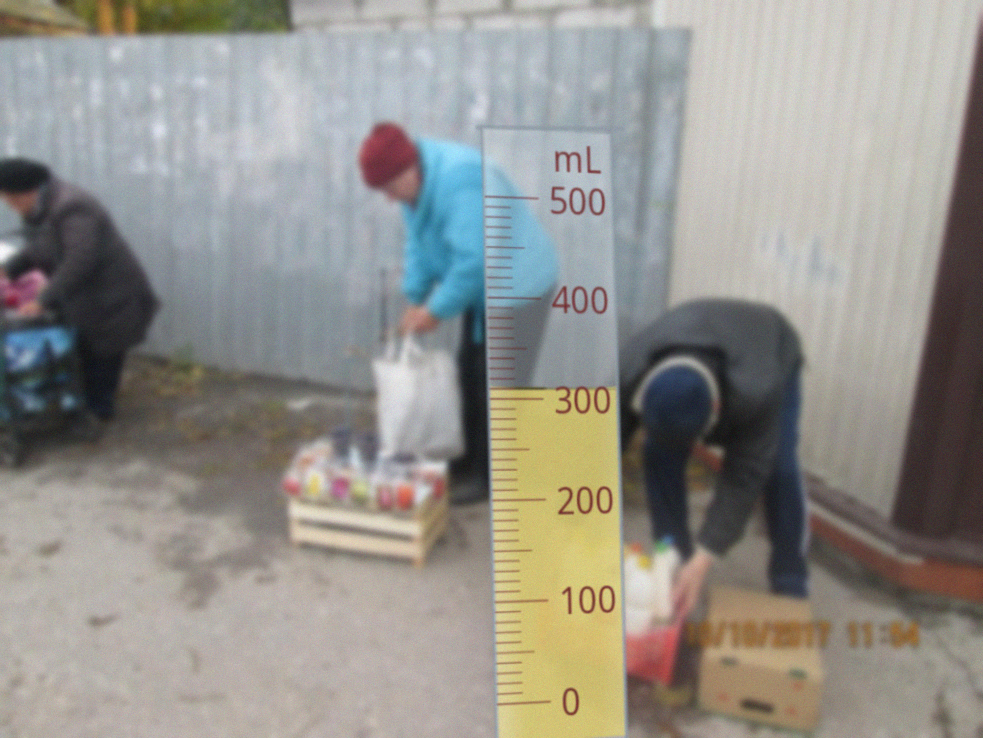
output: 310 mL
